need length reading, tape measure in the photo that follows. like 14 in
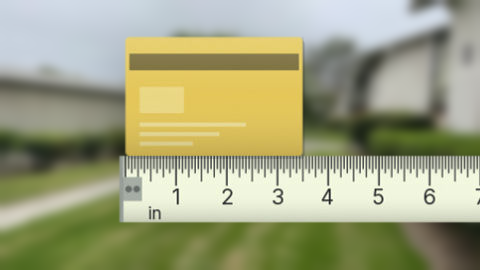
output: 3.5 in
